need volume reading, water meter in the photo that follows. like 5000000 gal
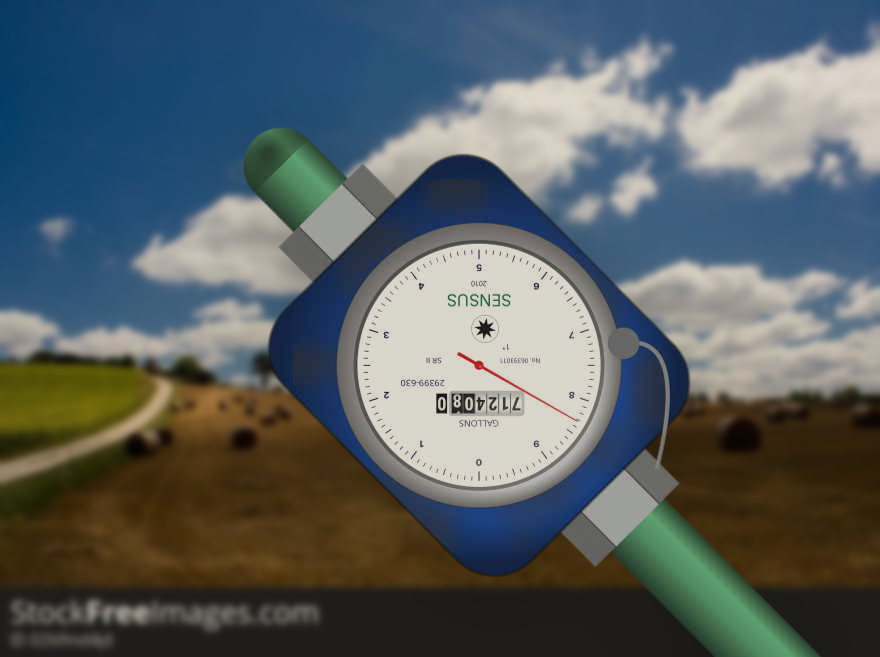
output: 7124078.3 gal
